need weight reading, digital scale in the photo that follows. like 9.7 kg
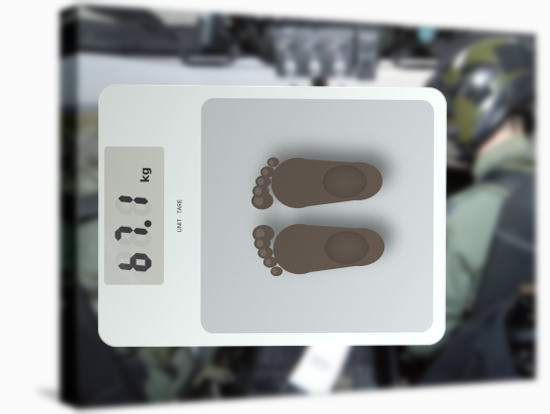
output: 67.1 kg
